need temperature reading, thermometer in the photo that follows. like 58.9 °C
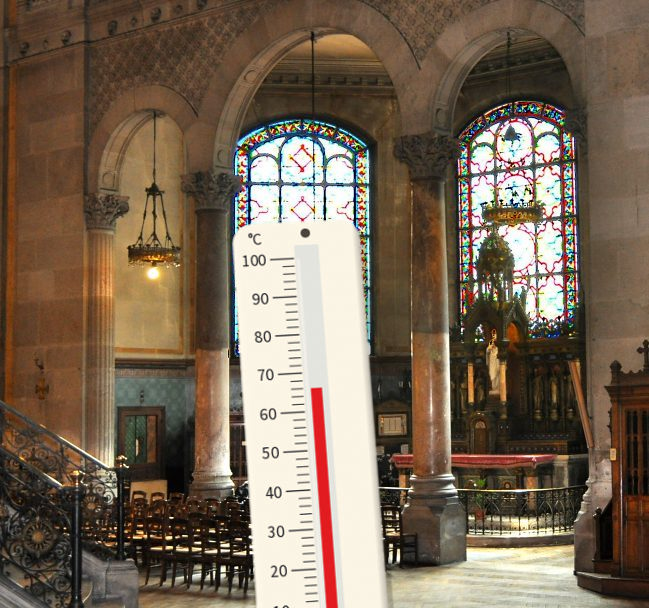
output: 66 °C
